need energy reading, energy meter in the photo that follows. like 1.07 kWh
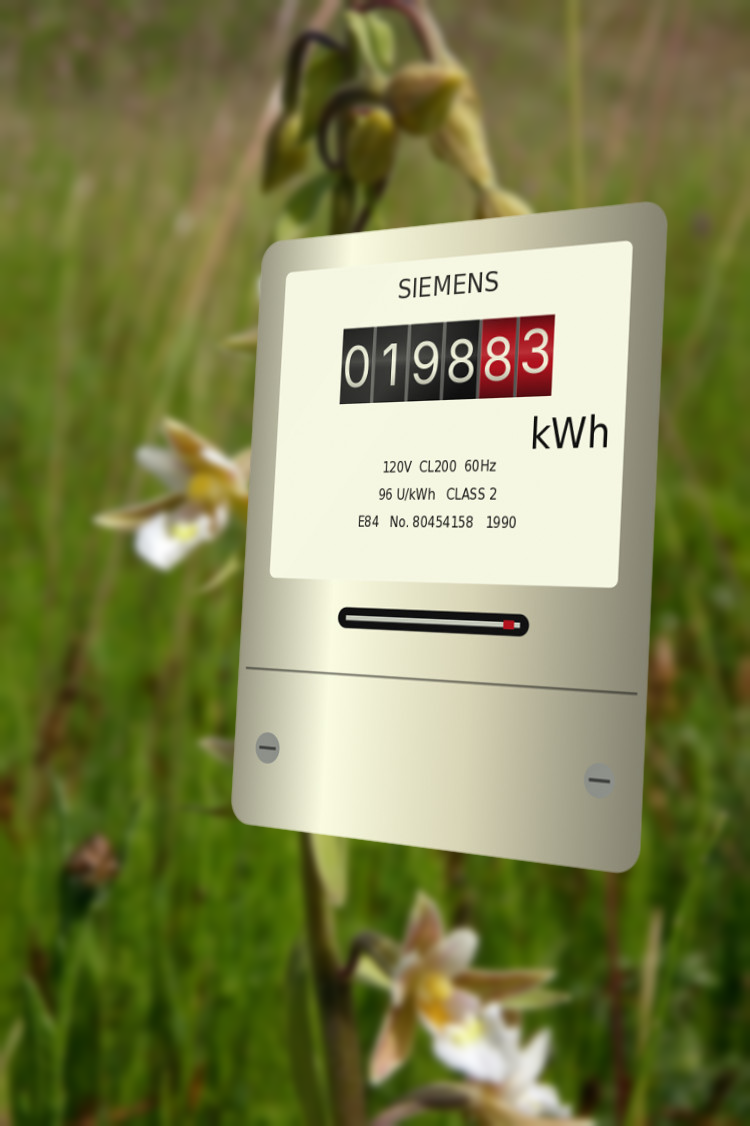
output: 198.83 kWh
